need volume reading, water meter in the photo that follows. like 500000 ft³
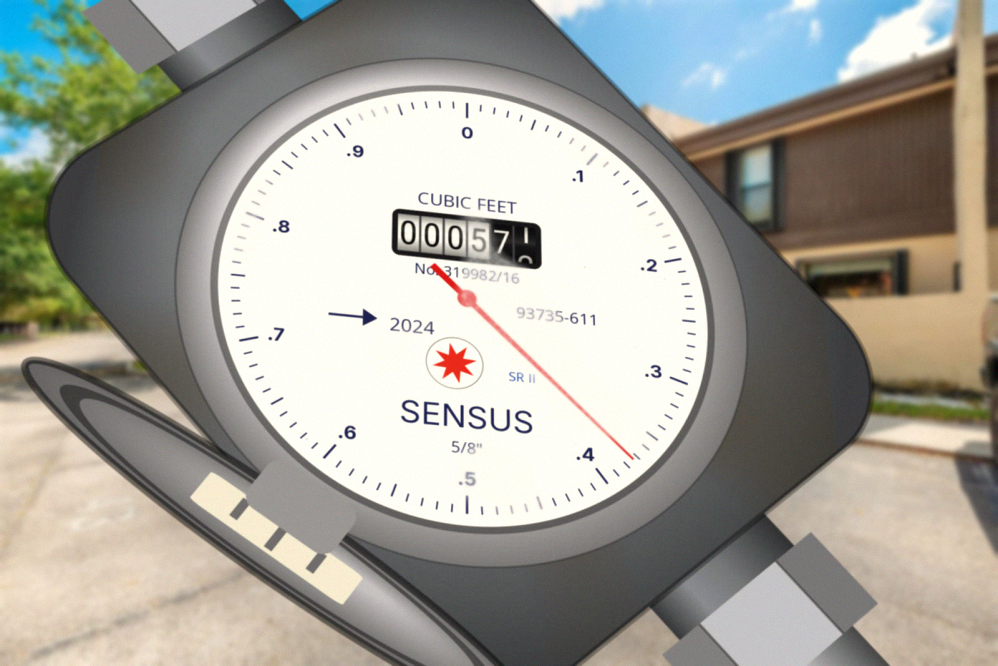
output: 571.37 ft³
